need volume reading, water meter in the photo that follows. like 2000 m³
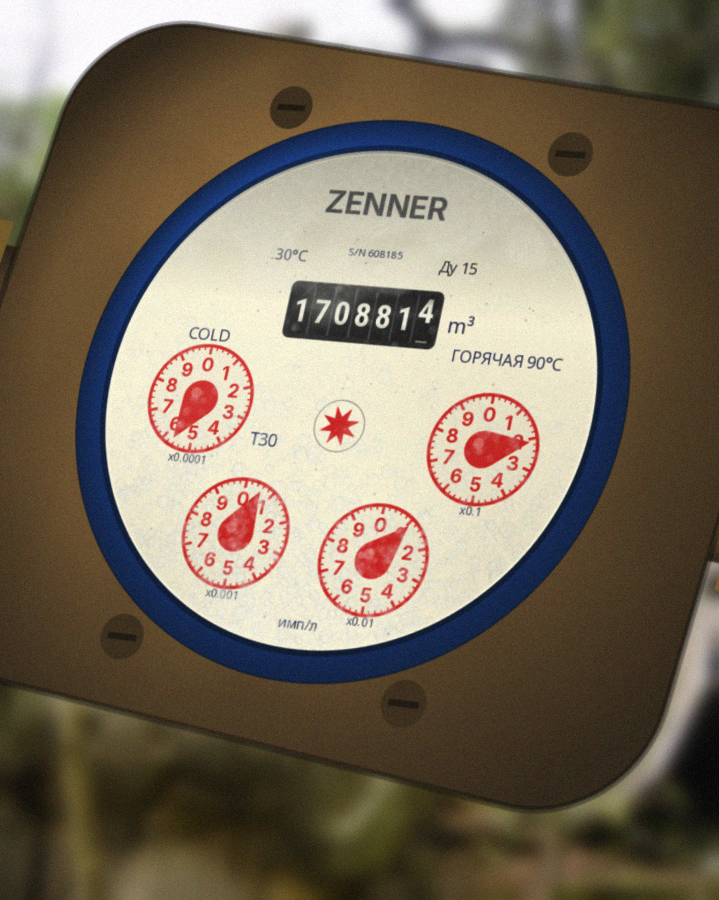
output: 1708814.2105 m³
